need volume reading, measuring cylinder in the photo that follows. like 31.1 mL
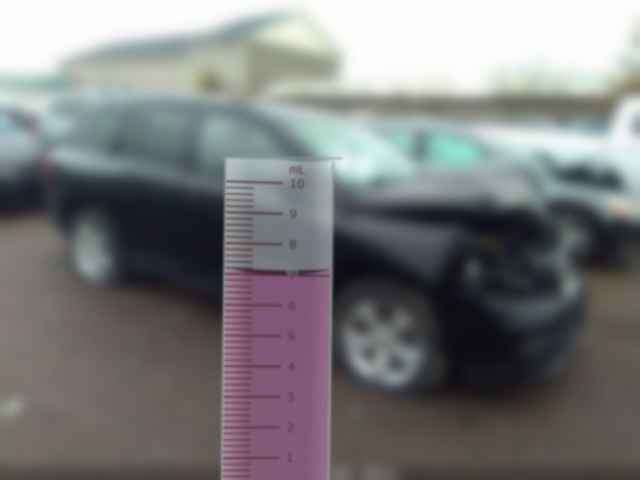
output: 7 mL
